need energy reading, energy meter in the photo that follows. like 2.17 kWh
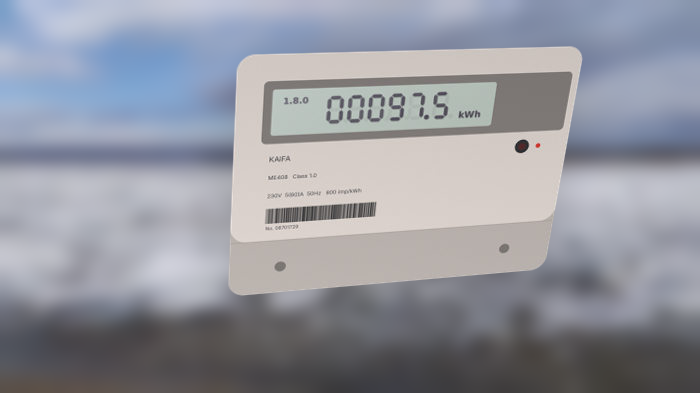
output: 97.5 kWh
